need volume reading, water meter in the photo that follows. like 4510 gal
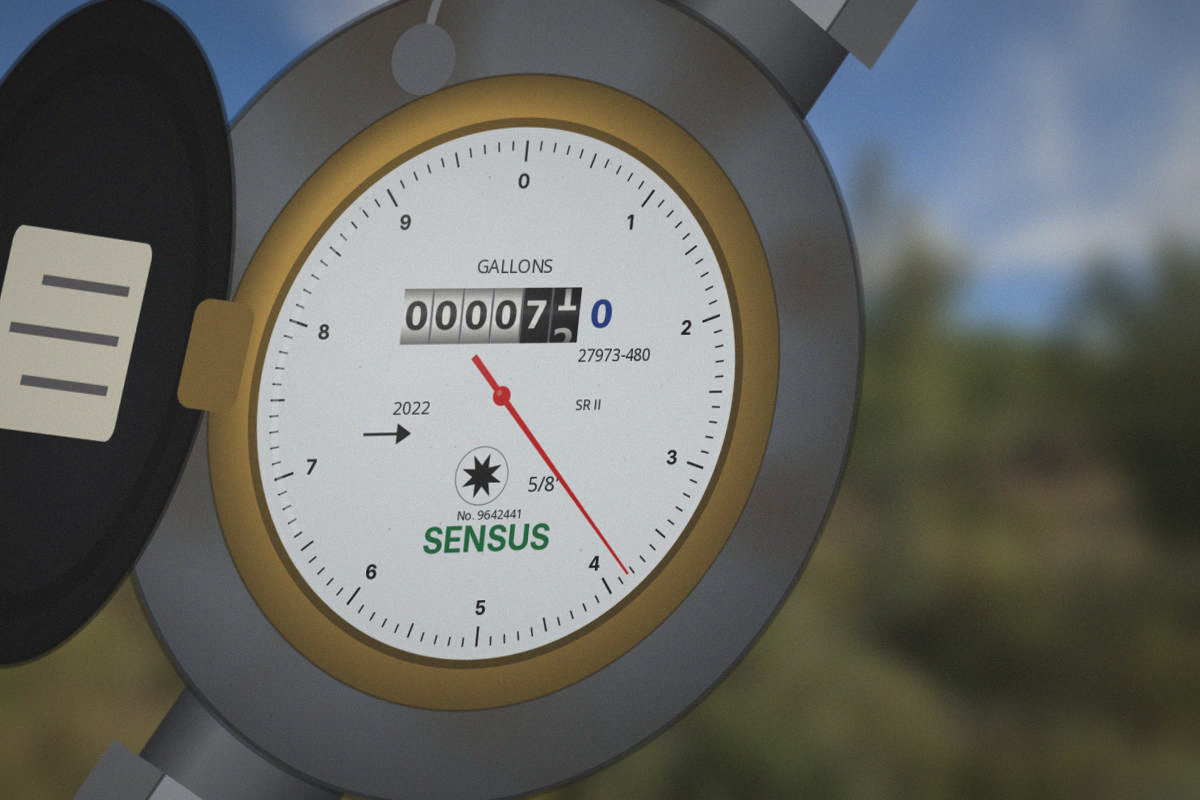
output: 713.8 gal
